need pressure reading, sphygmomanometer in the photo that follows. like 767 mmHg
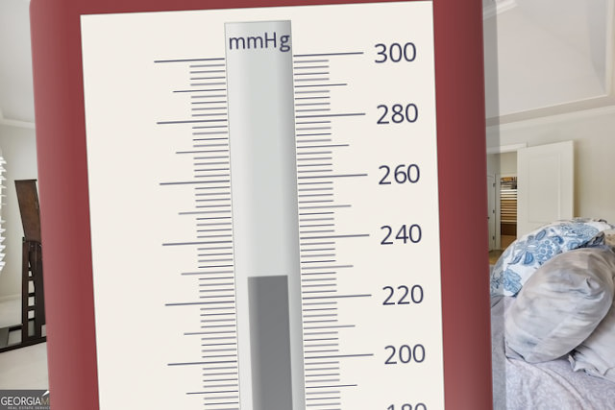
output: 228 mmHg
